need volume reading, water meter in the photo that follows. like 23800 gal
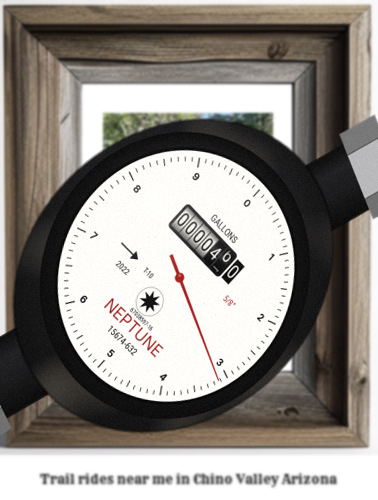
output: 463.1 gal
